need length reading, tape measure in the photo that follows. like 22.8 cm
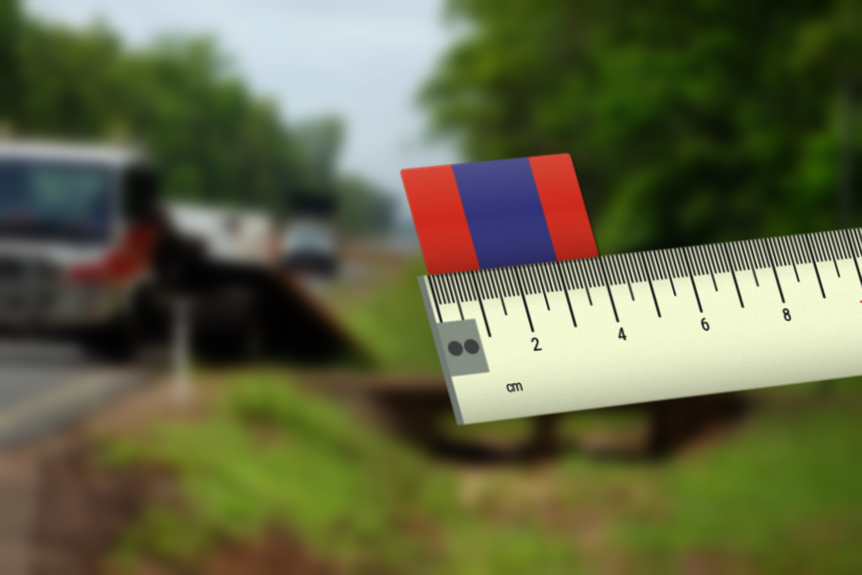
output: 4 cm
